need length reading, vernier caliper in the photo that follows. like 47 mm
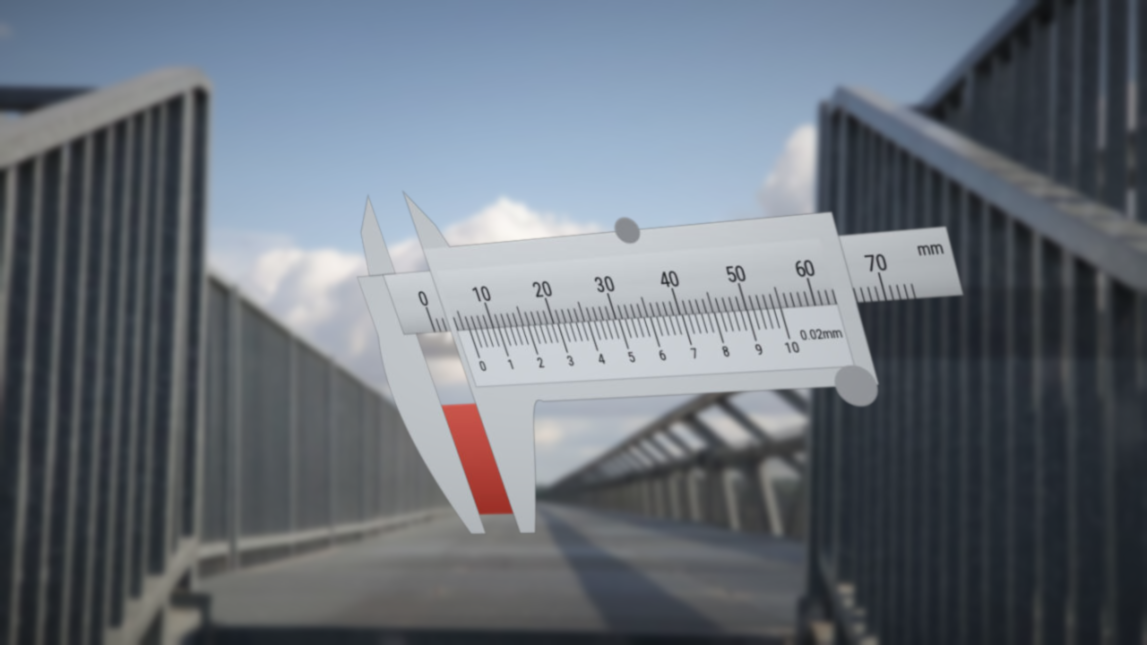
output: 6.0 mm
